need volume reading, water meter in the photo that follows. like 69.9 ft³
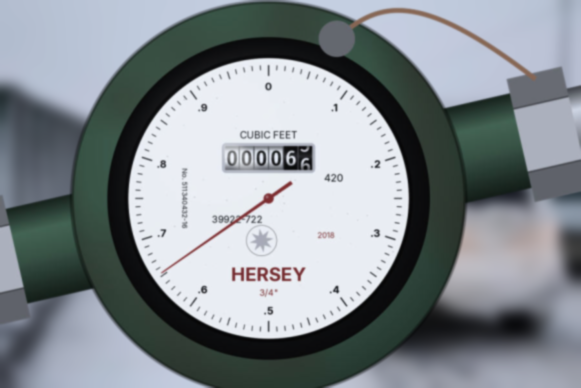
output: 65.65 ft³
